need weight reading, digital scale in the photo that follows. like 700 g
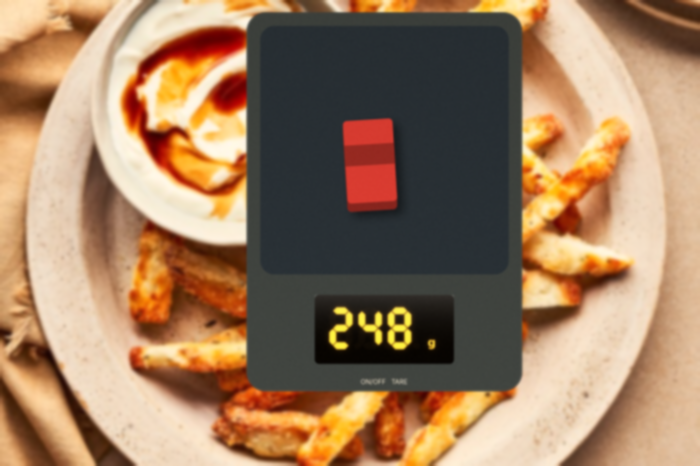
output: 248 g
